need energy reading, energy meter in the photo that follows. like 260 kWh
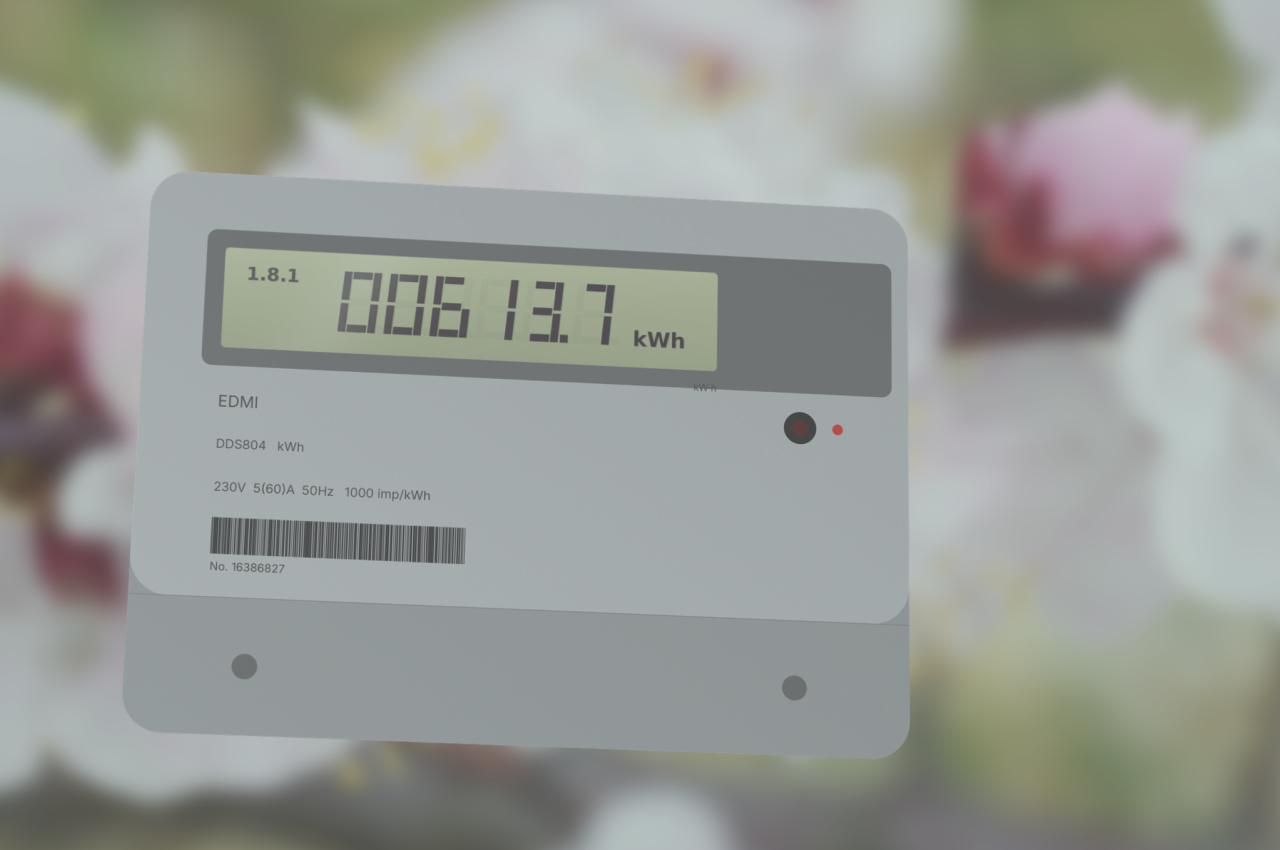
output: 613.7 kWh
